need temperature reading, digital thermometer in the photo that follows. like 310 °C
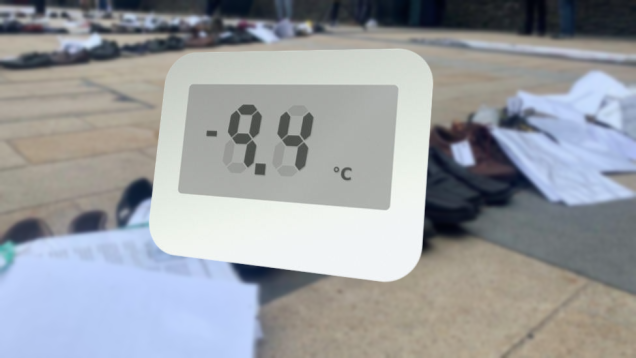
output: -9.4 °C
